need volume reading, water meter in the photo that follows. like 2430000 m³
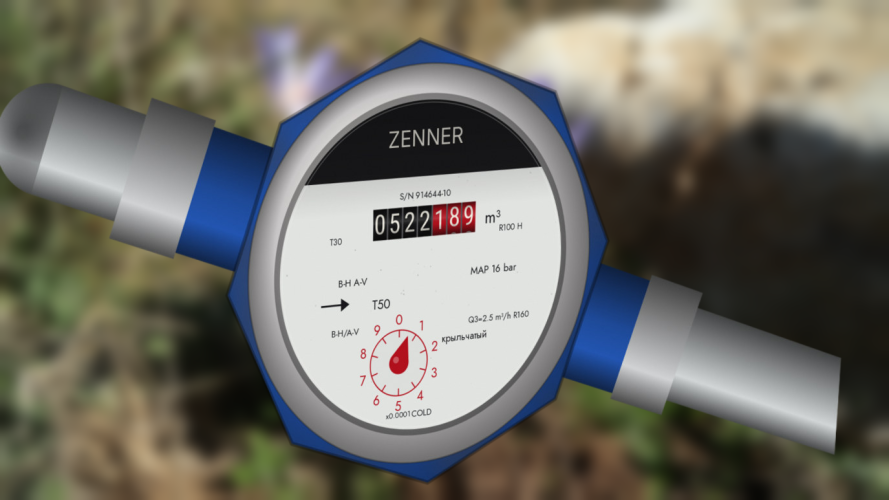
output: 522.1890 m³
